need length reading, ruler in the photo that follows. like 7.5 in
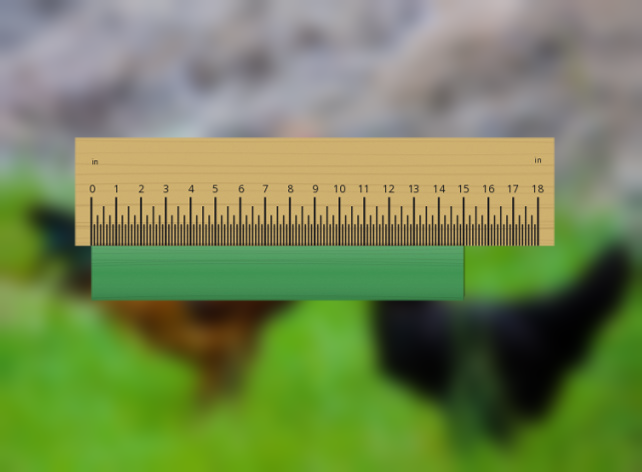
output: 15 in
